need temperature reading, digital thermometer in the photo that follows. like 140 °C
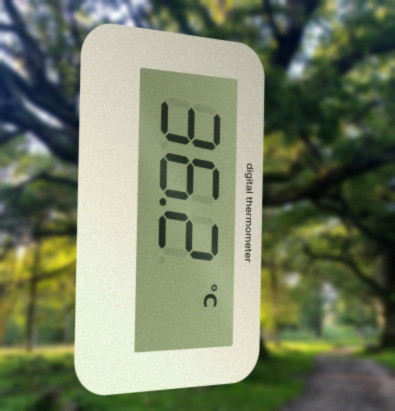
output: 36.2 °C
